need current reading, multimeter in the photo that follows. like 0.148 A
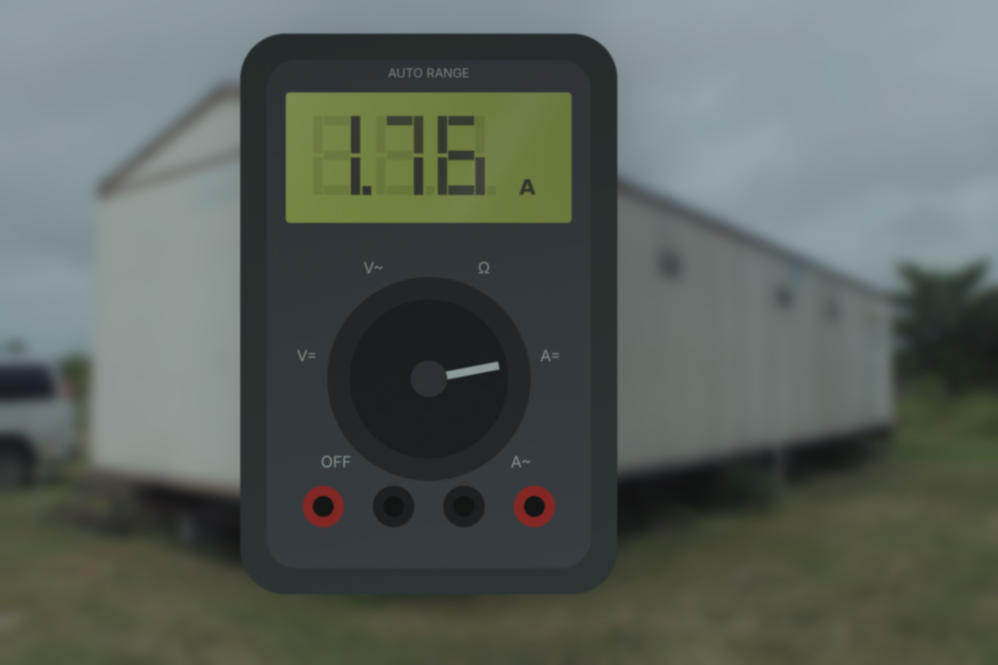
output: 1.76 A
